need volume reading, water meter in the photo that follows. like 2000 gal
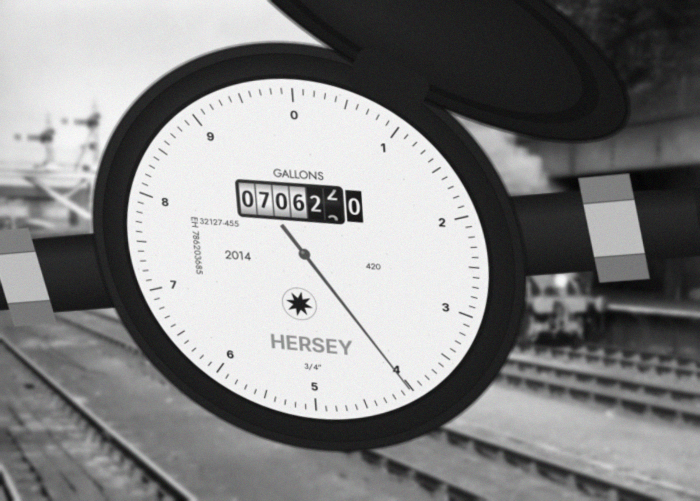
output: 706224.0 gal
